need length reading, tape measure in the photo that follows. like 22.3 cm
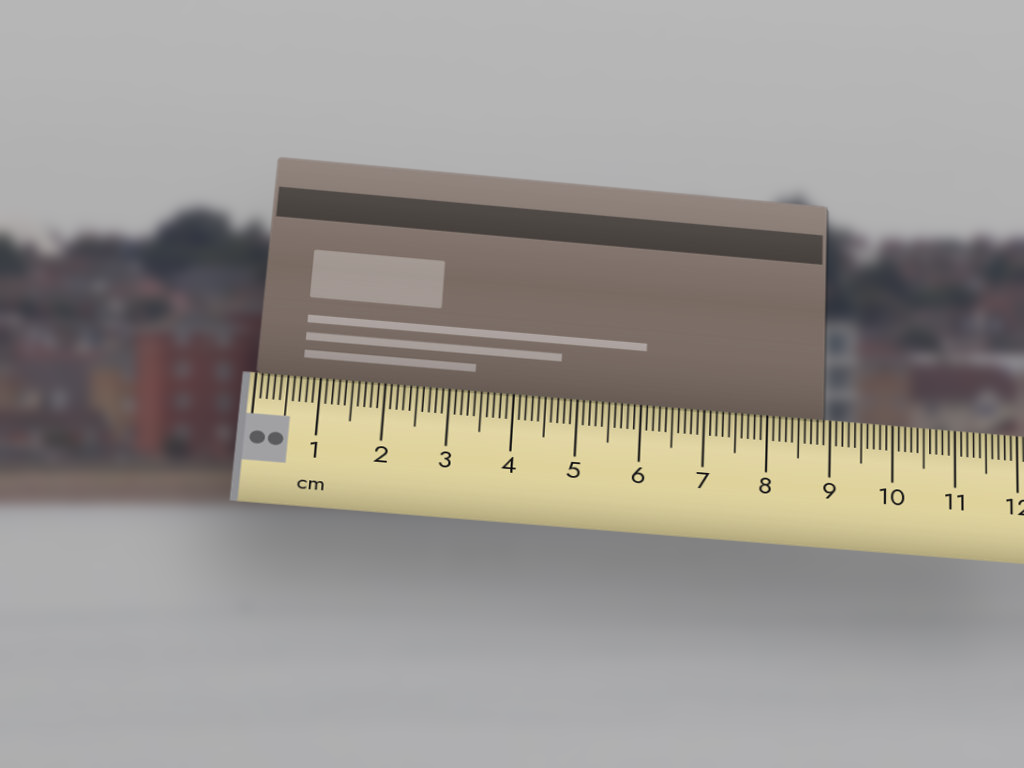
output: 8.9 cm
